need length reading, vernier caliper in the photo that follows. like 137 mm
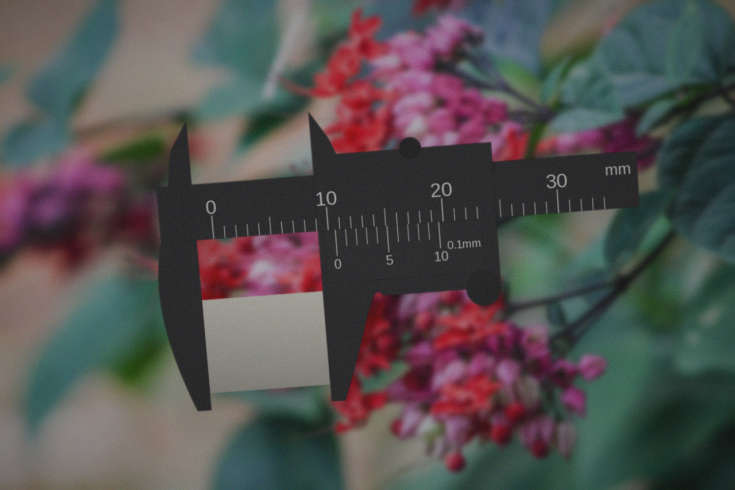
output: 10.6 mm
